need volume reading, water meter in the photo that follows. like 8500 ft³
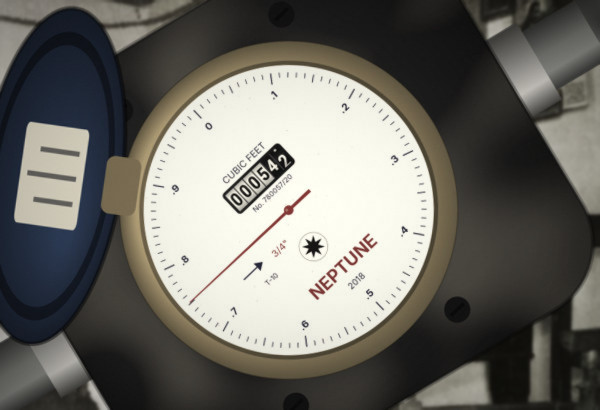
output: 541.75 ft³
